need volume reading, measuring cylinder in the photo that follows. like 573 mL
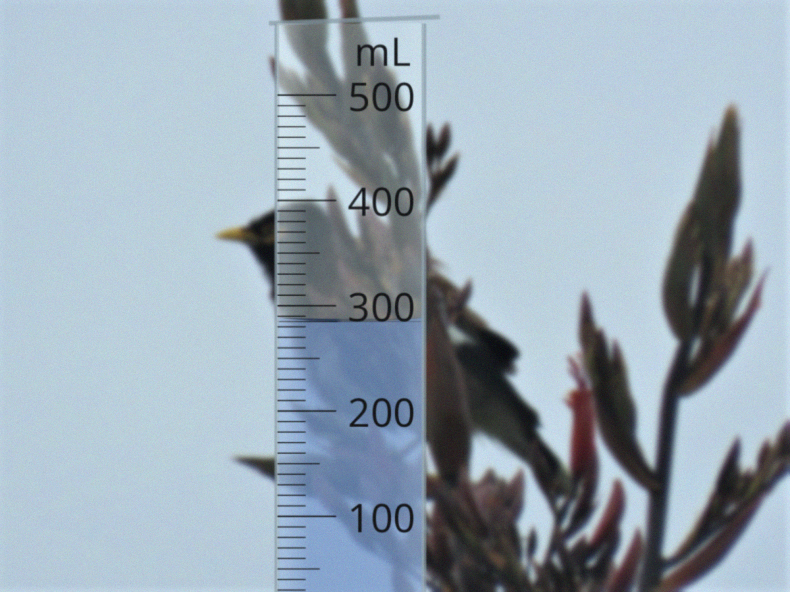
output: 285 mL
